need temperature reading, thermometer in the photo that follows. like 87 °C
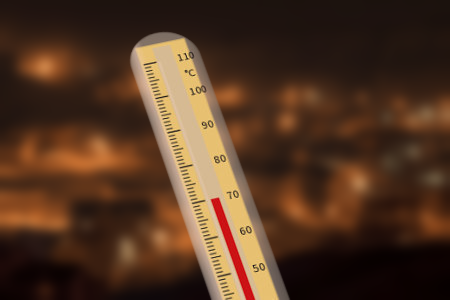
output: 70 °C
